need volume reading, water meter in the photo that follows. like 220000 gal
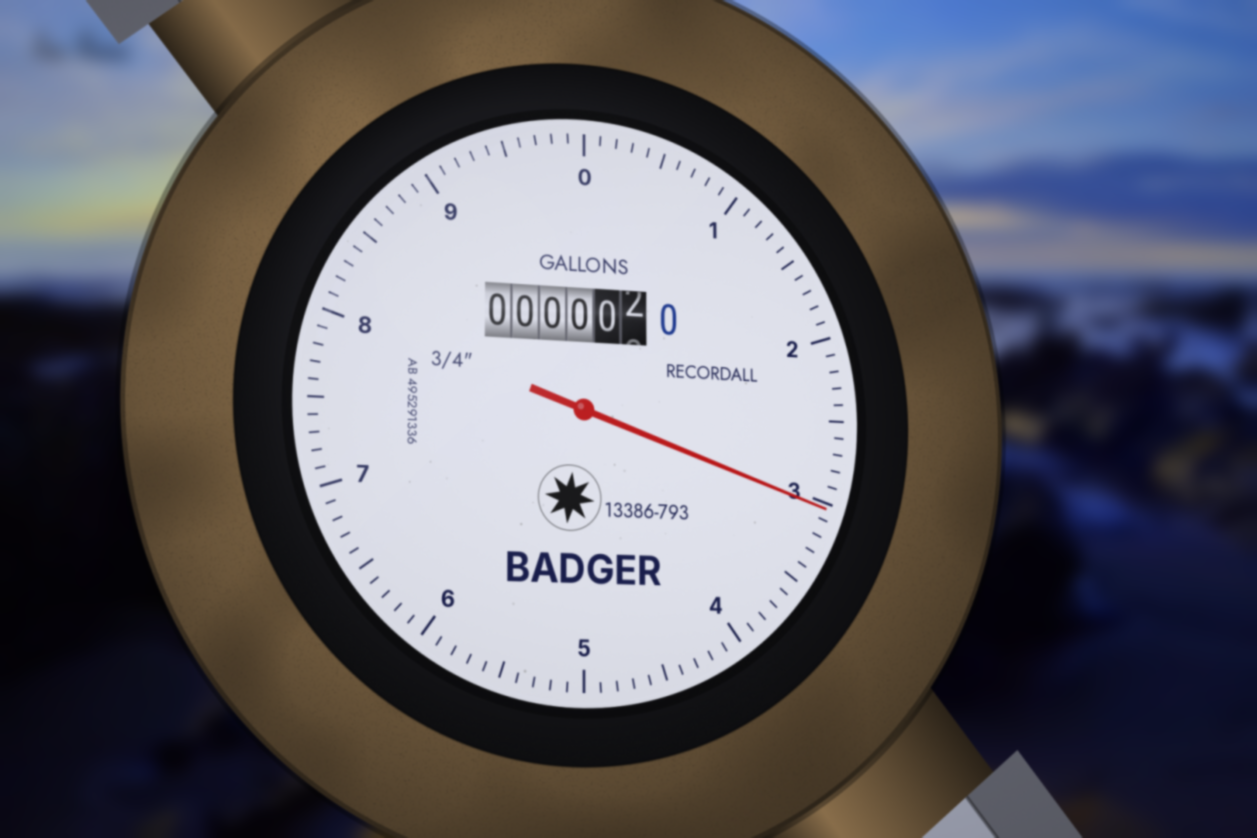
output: 23.0 gal
